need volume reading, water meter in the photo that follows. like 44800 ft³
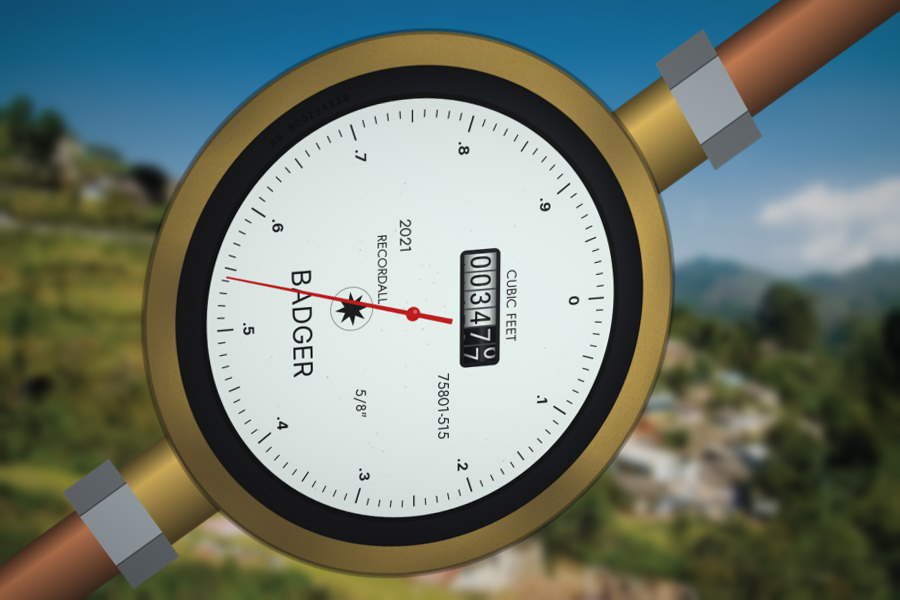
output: 3476.54 ft³
